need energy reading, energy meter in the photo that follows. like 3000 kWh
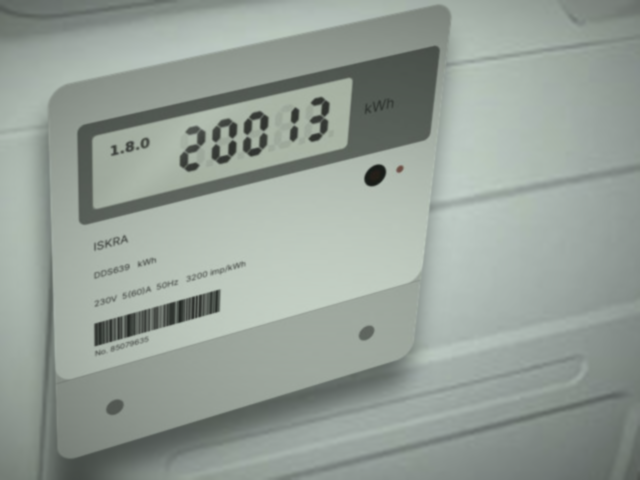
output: 20013 kWh
